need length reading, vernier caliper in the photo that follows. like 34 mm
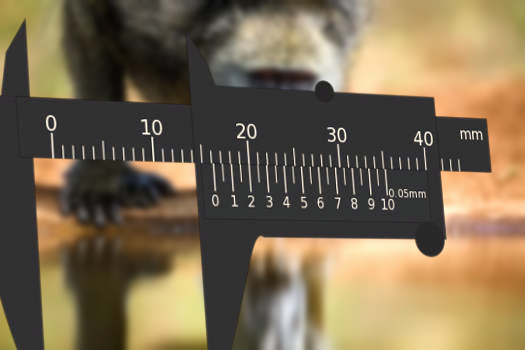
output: 16.2 mm
